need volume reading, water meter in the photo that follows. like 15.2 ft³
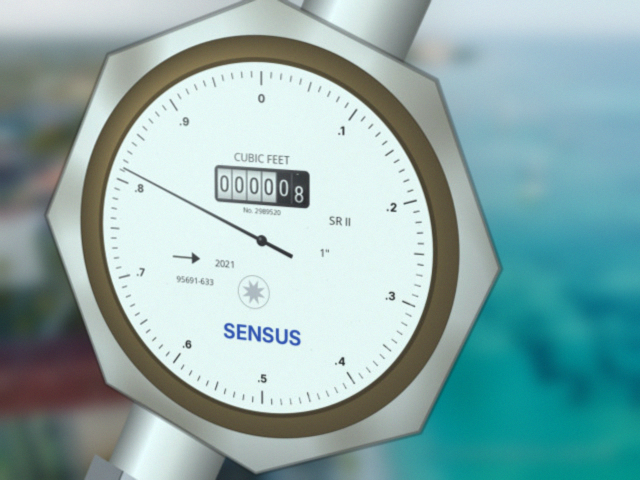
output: 7.81 ft³
